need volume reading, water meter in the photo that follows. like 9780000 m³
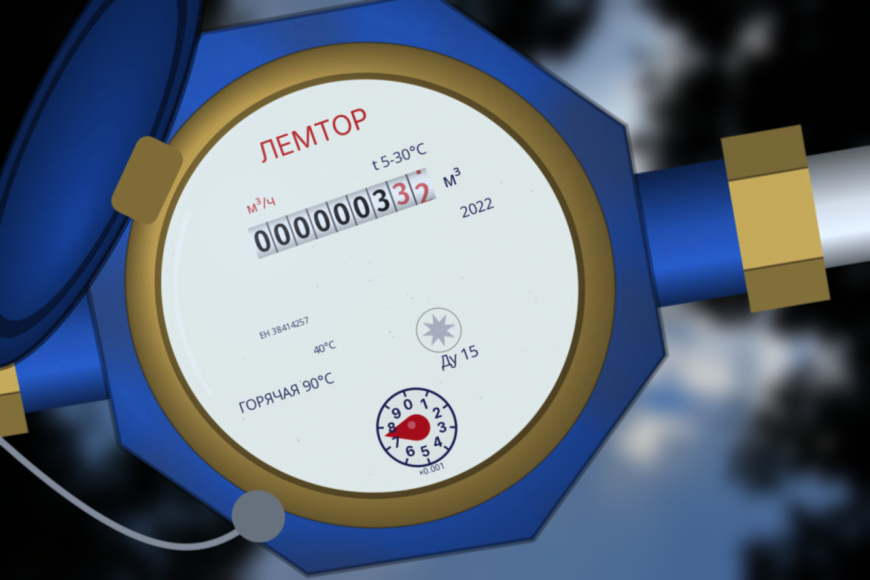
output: 3.317 m³
